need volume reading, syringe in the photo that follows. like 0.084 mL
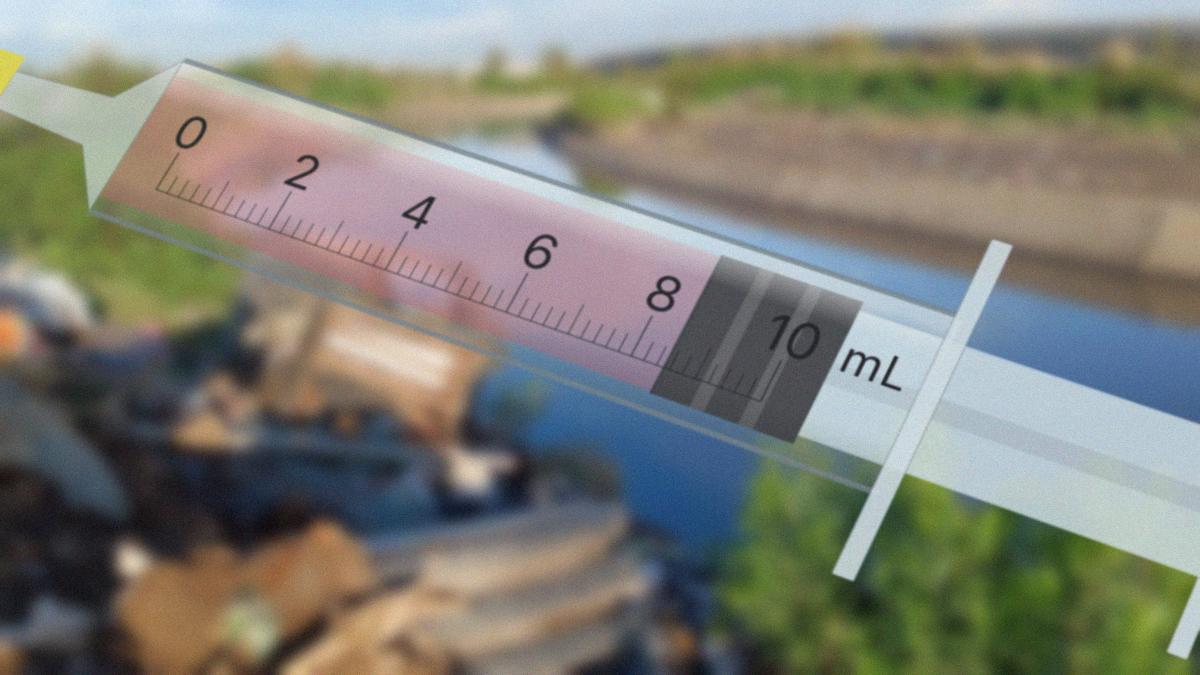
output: 8.5 mL
